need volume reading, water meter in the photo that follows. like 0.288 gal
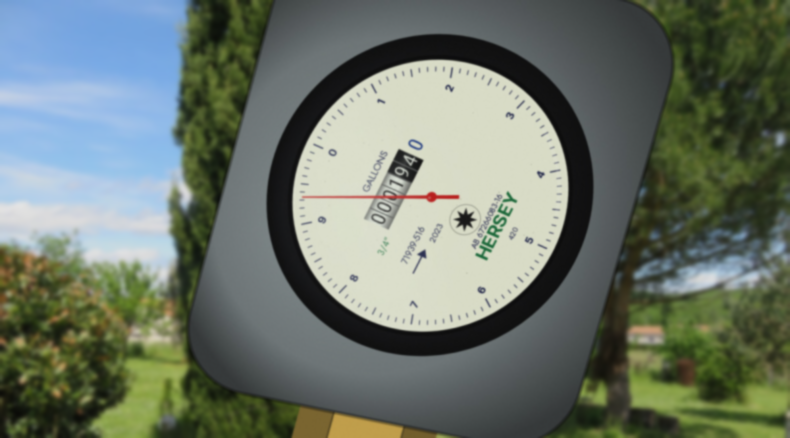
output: 1939.3 gal
